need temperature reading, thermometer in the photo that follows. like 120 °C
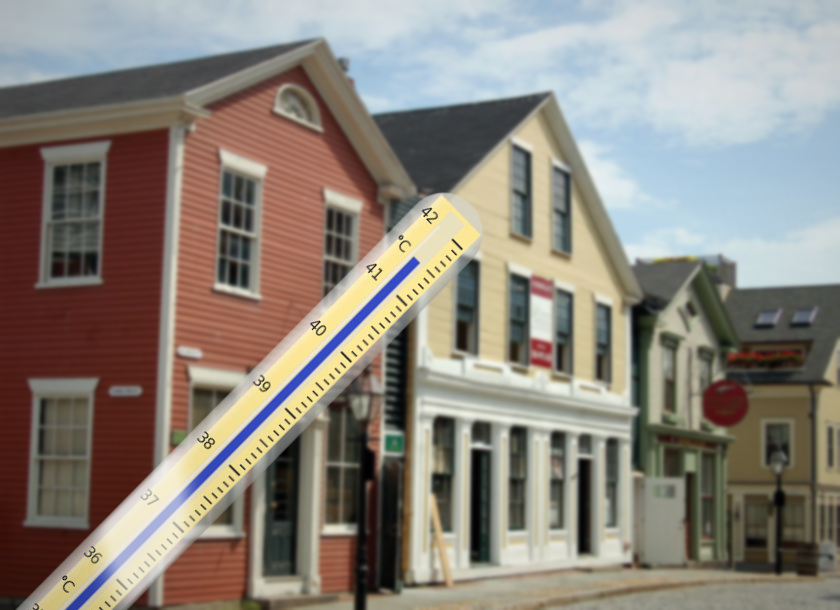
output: 41.5 °C
